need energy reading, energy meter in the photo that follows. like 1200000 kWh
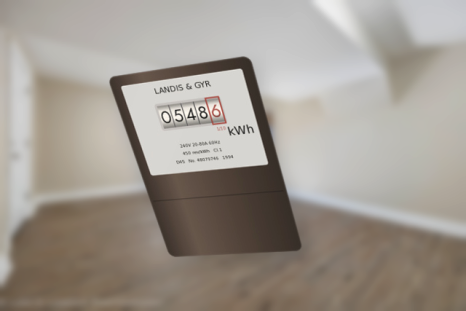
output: 548.6 kWh
